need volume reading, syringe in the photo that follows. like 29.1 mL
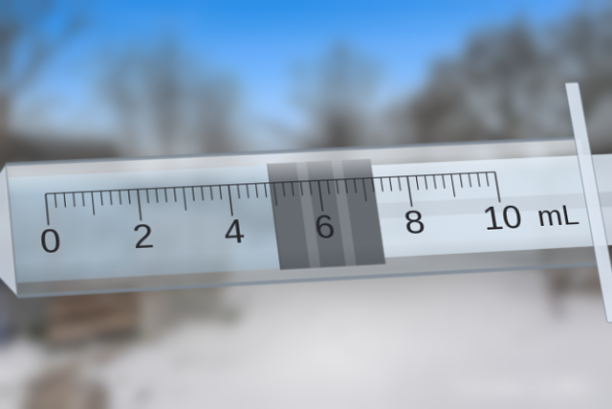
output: 4.9 mL
